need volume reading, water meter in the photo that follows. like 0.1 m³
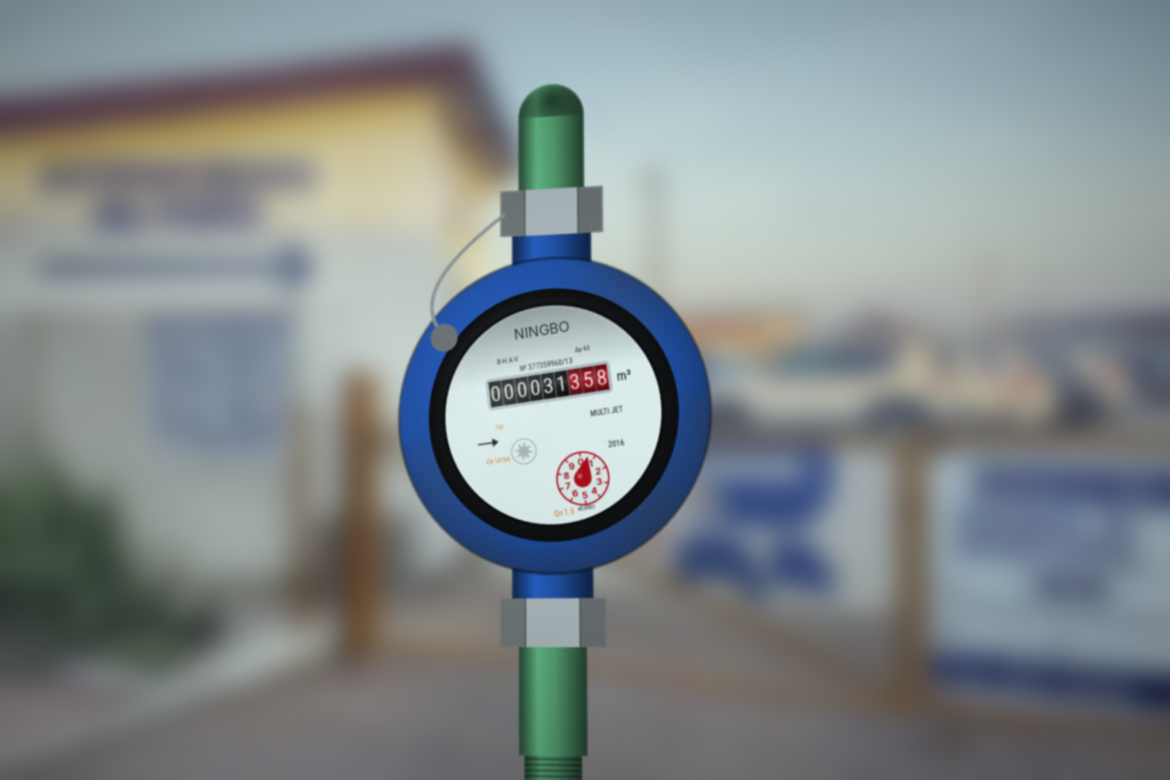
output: 31.3580 m³
